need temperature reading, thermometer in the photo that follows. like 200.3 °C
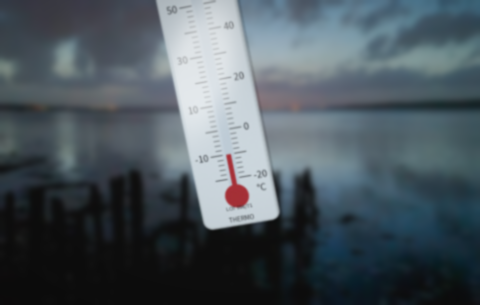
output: -10 °C
